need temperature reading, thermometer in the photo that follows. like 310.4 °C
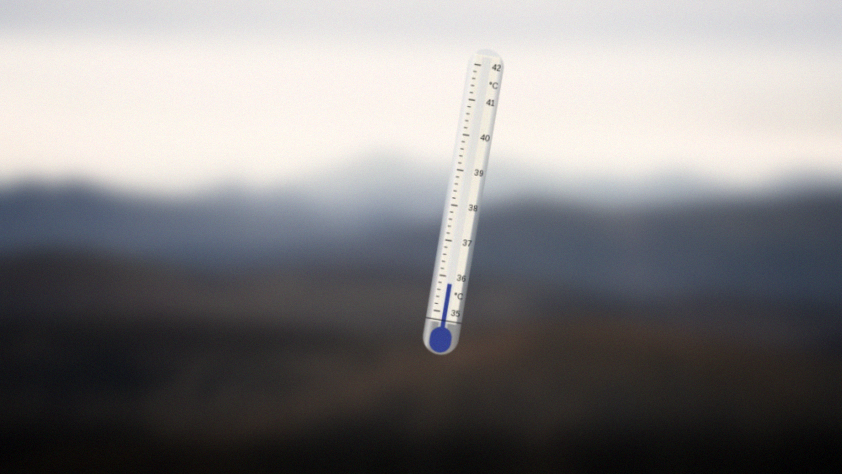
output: 35.8 °C
